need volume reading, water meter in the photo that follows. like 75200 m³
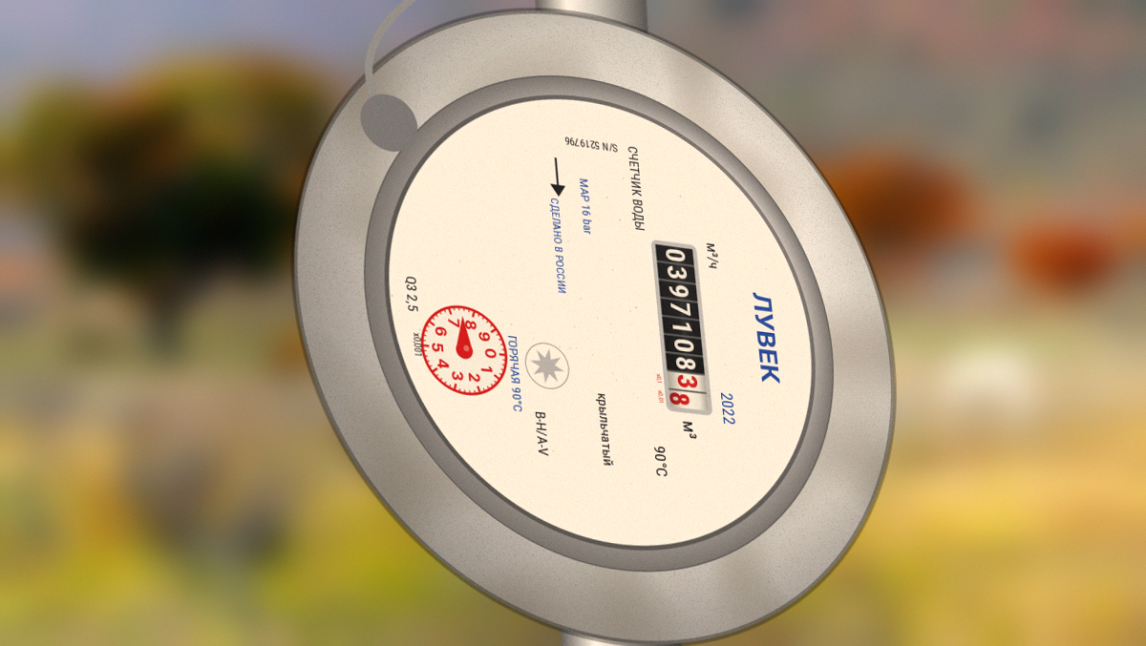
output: 397108.377 m³
